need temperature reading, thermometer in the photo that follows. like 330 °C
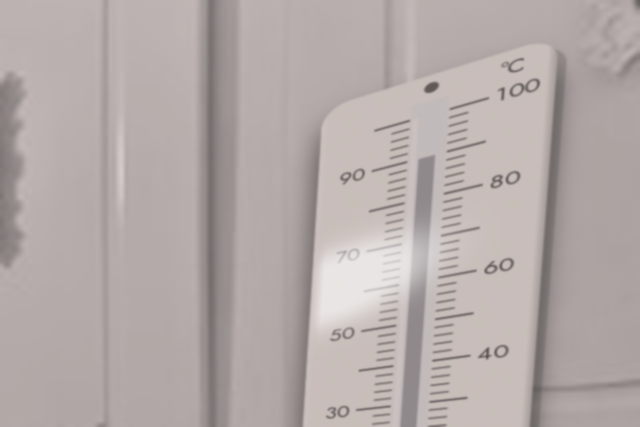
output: 90 °C
